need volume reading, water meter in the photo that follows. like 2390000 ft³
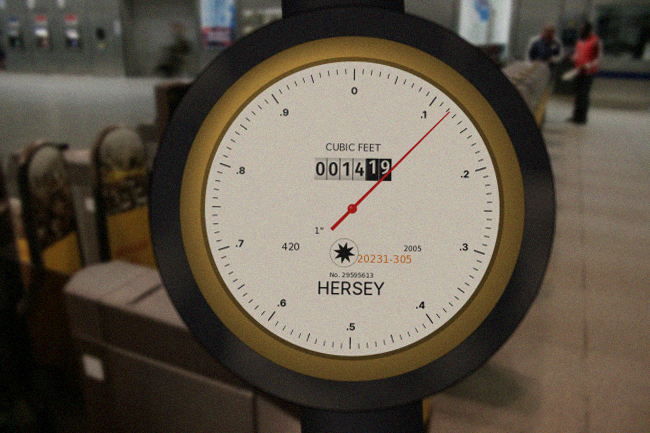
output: 1419.12 ft³
